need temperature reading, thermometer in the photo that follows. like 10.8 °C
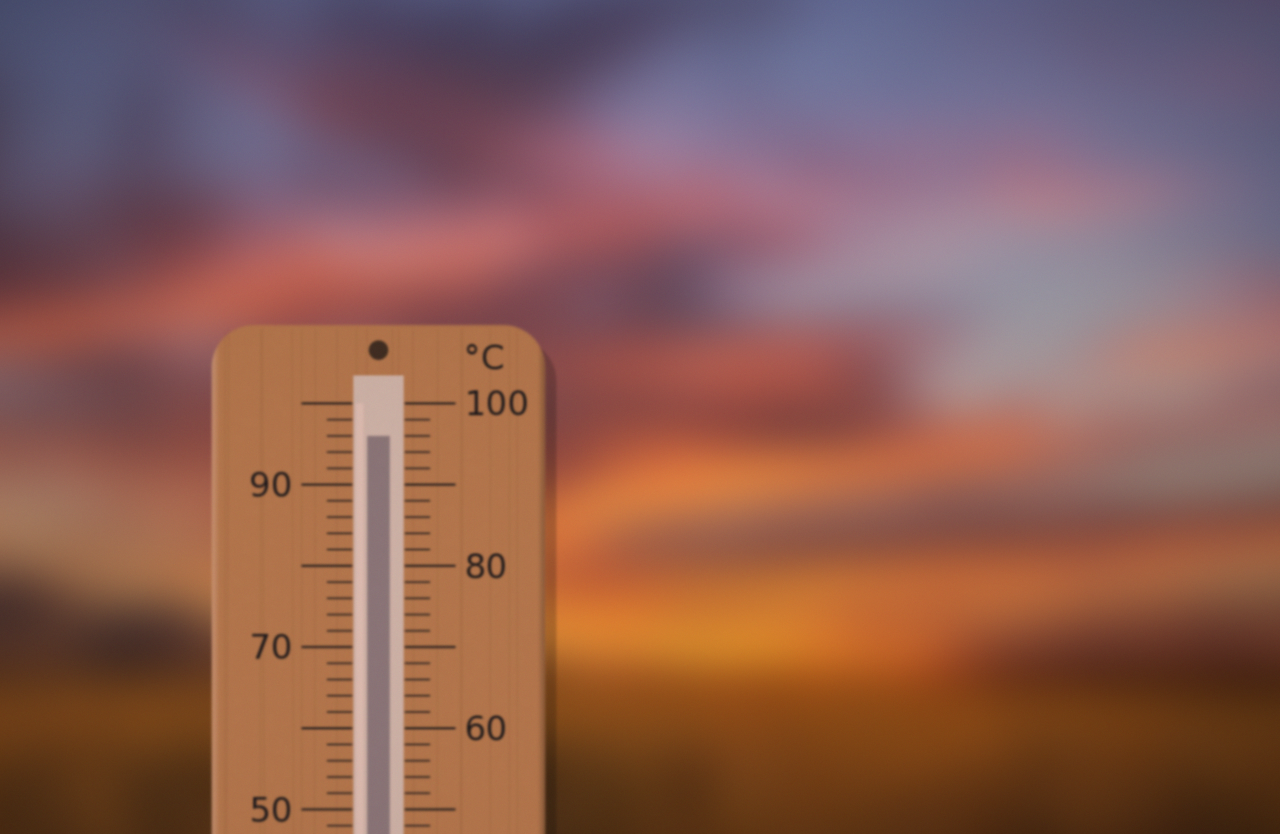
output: 96 °C
